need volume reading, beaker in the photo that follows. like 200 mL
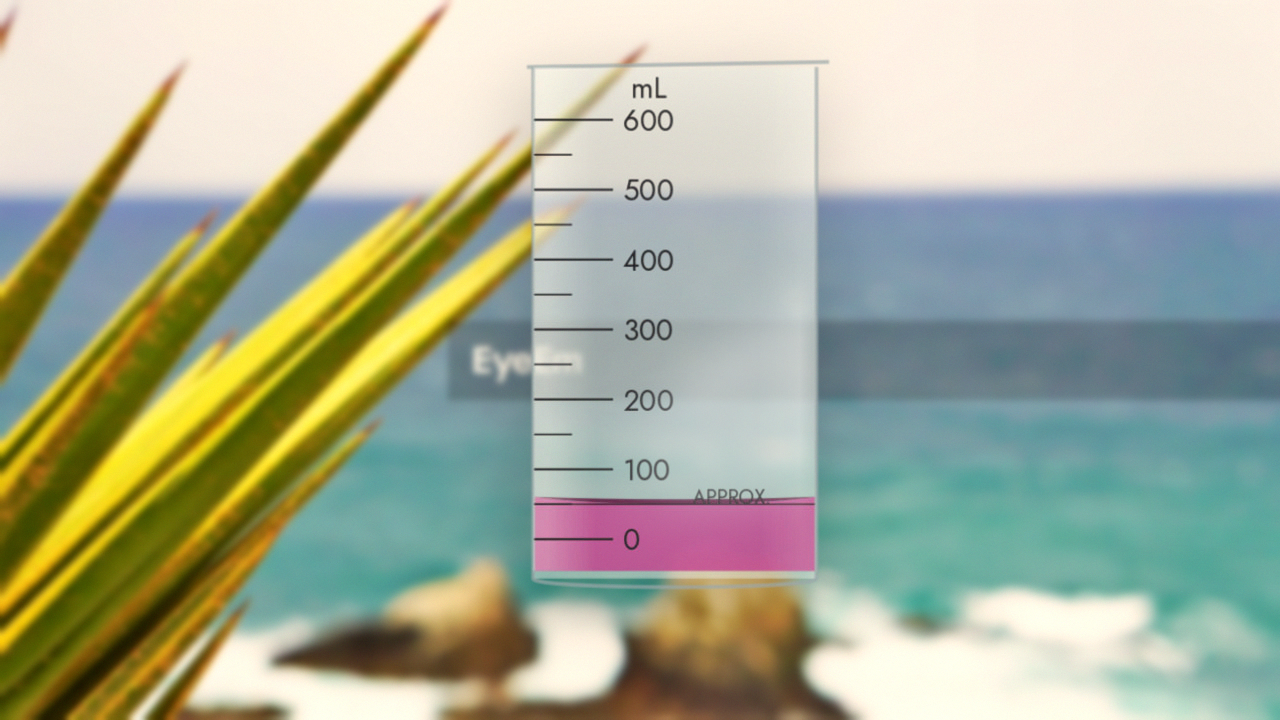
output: 50 mL
